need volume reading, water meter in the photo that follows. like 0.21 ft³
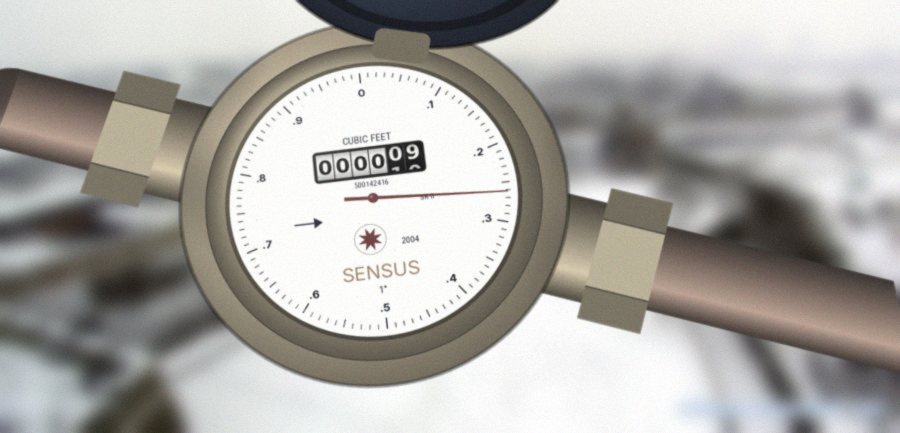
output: 9.26 ft³
